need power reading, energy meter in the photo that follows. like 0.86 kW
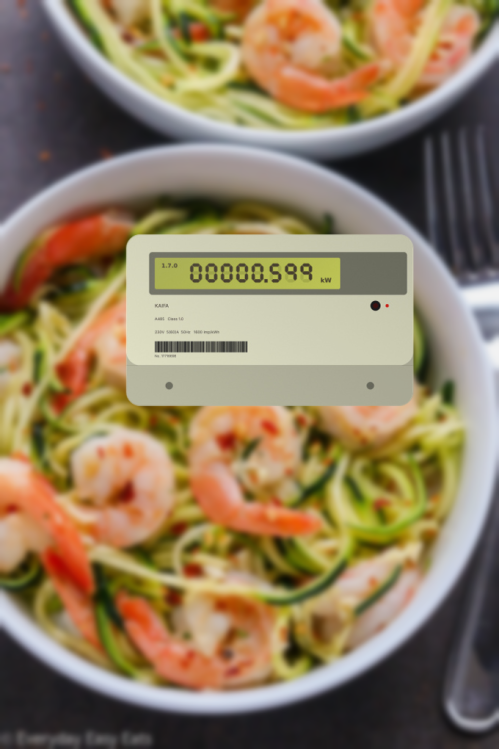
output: 0.599 kW
